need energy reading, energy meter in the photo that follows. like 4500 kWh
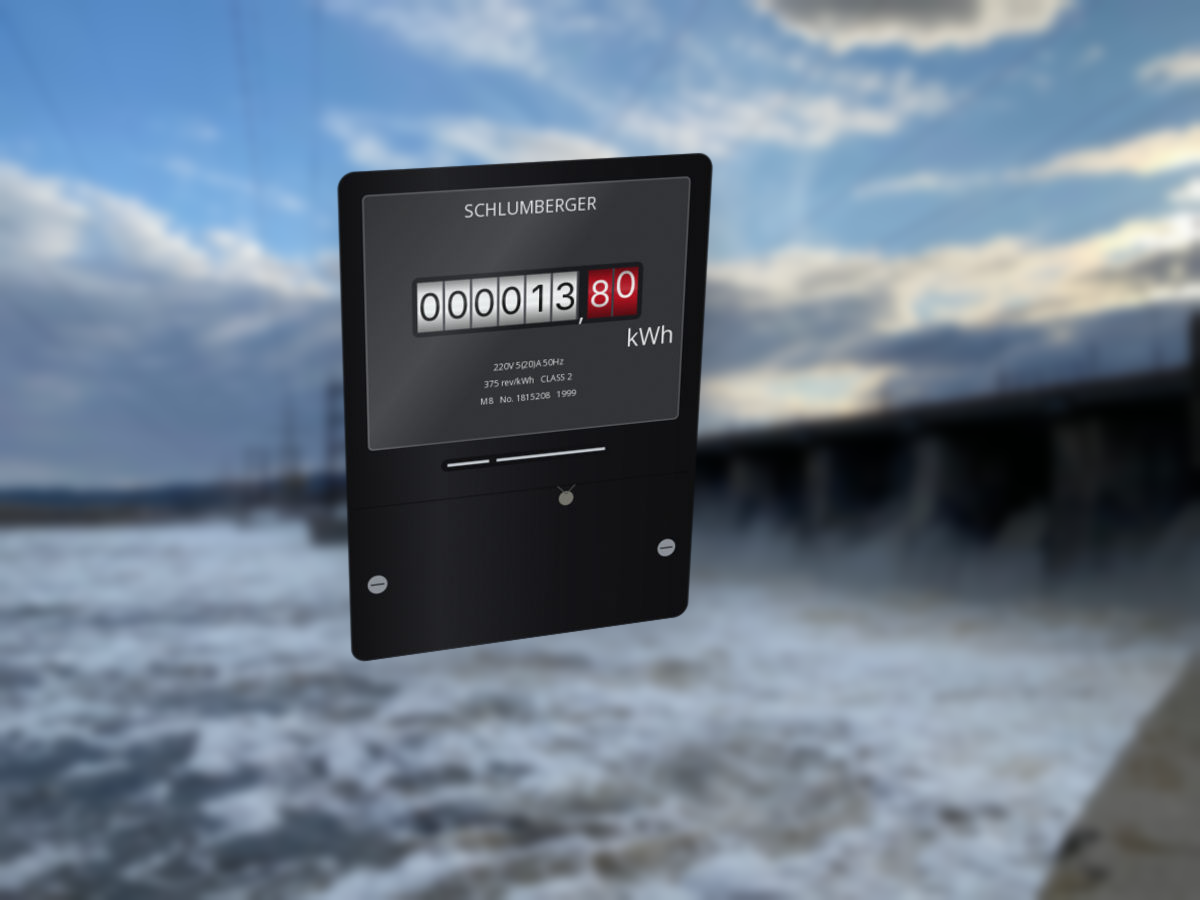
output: 13.80 kWh
